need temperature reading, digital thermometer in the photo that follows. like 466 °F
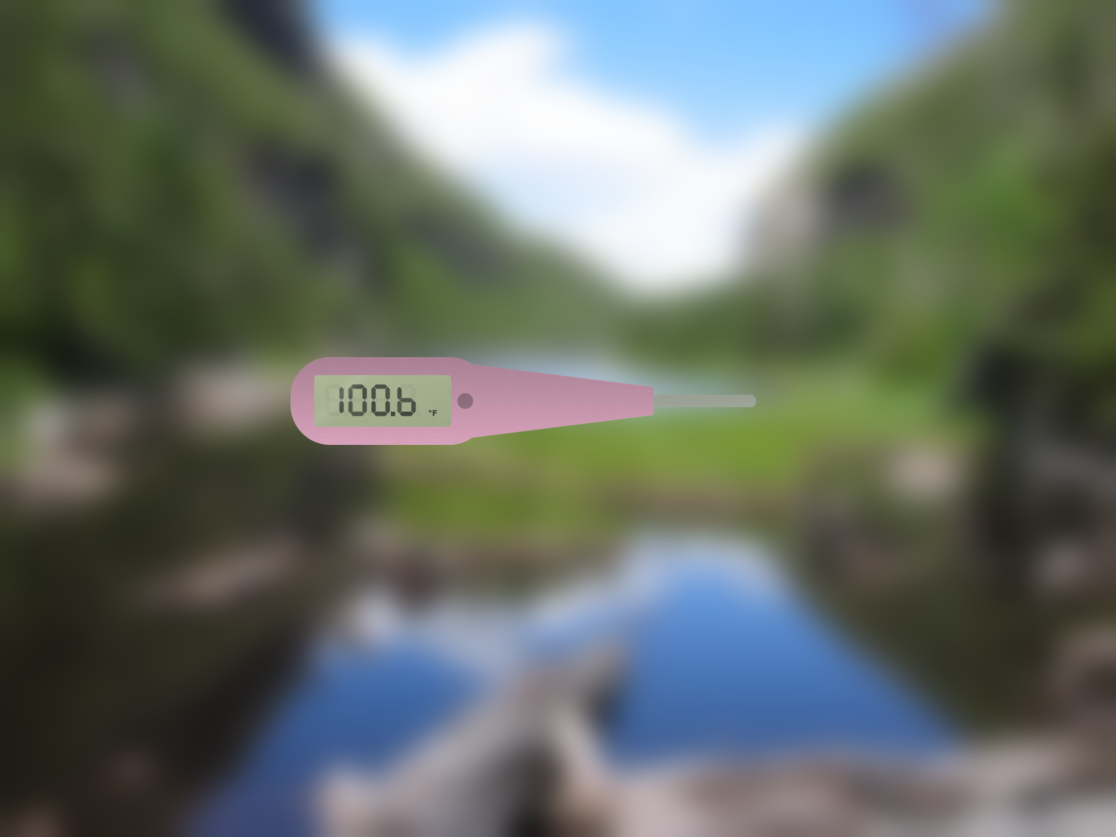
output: 100.6 °F
